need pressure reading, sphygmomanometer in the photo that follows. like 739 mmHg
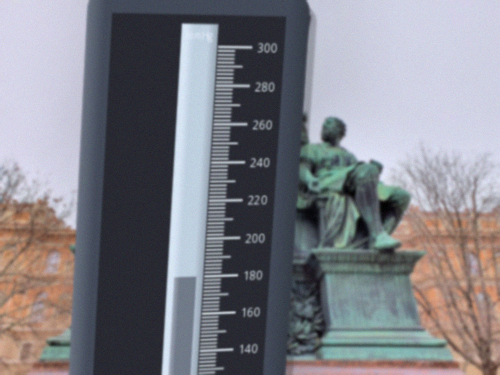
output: 180 mmHg
